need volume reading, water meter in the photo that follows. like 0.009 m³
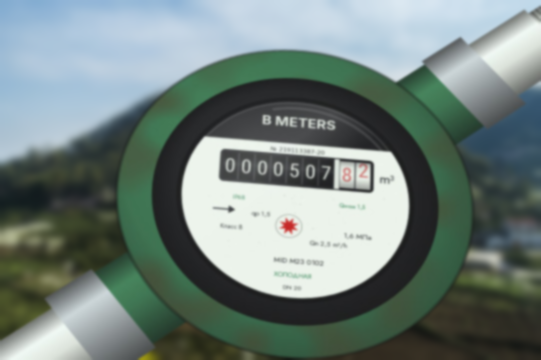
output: 507.82 m³
